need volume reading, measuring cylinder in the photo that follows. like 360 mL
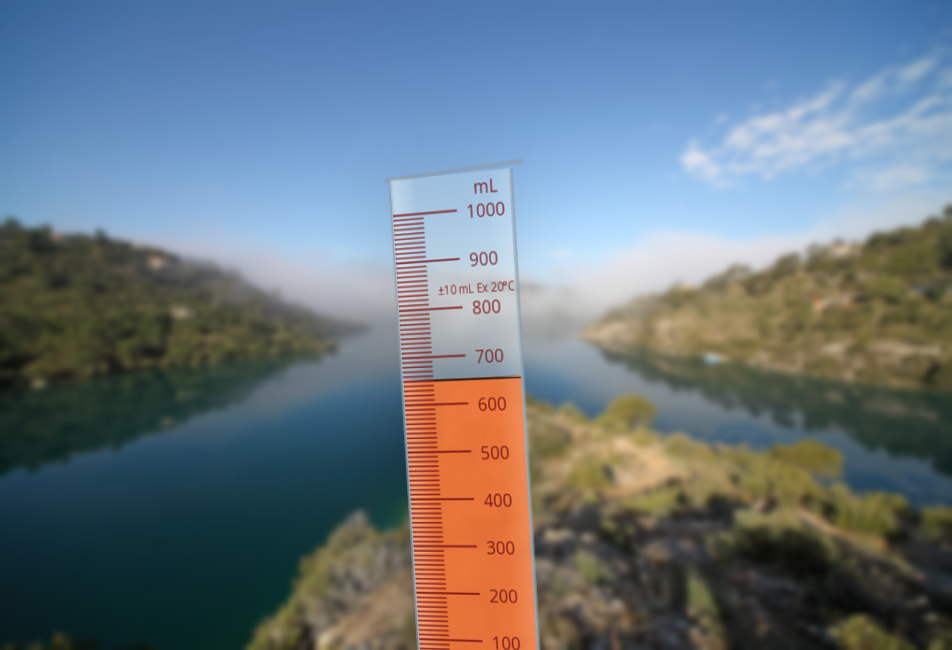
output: 650 mL
